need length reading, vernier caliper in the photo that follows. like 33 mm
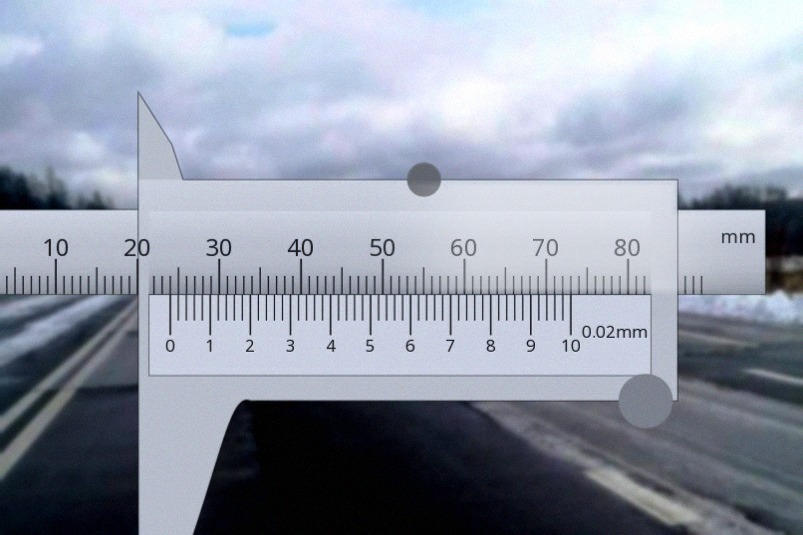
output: 24.0 mm
